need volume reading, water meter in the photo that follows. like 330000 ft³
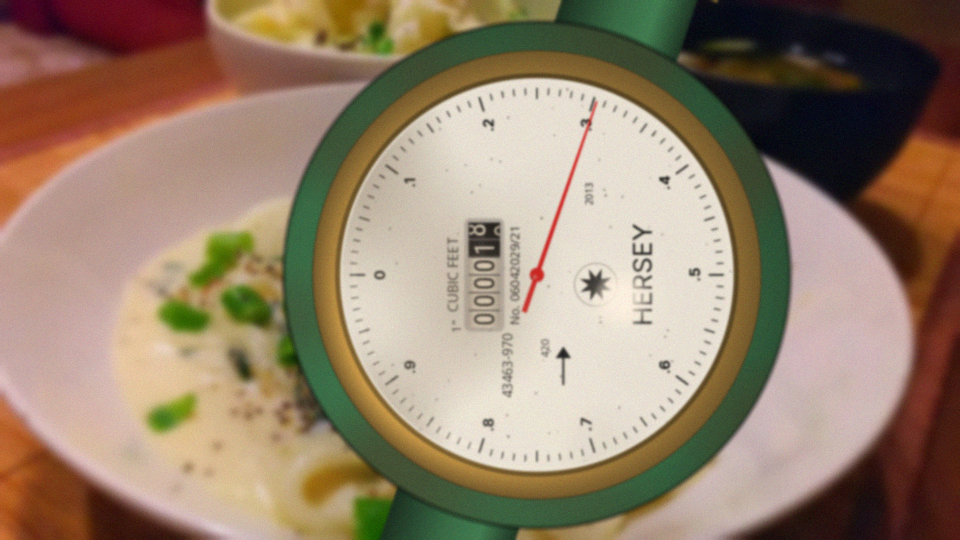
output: 18.30 ft³
